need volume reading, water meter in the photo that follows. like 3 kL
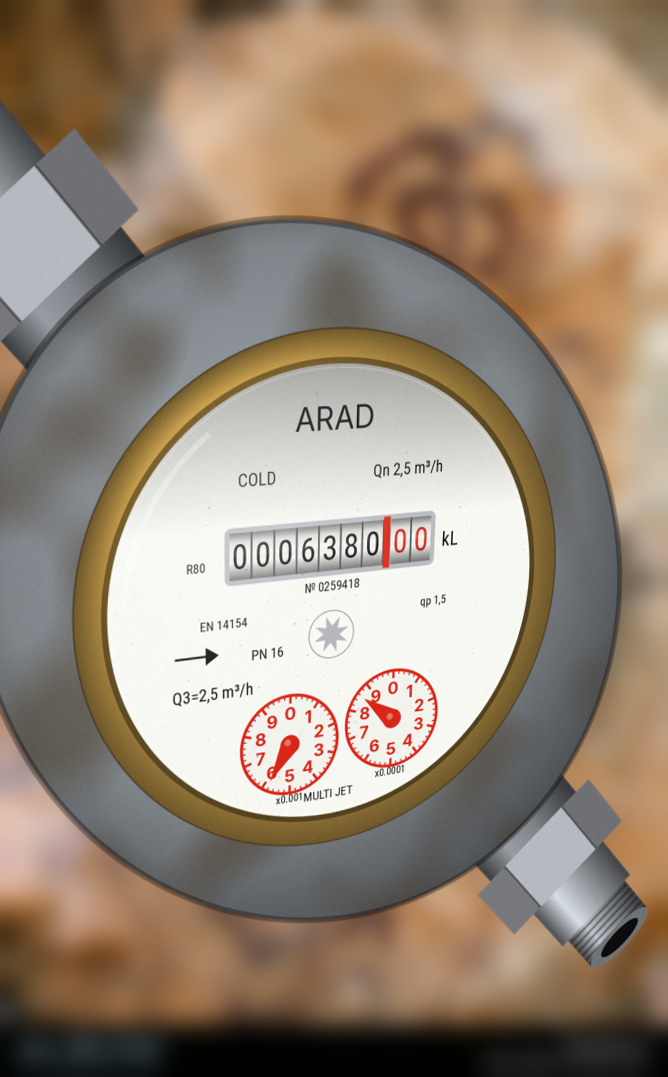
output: 6380.0058 kL
